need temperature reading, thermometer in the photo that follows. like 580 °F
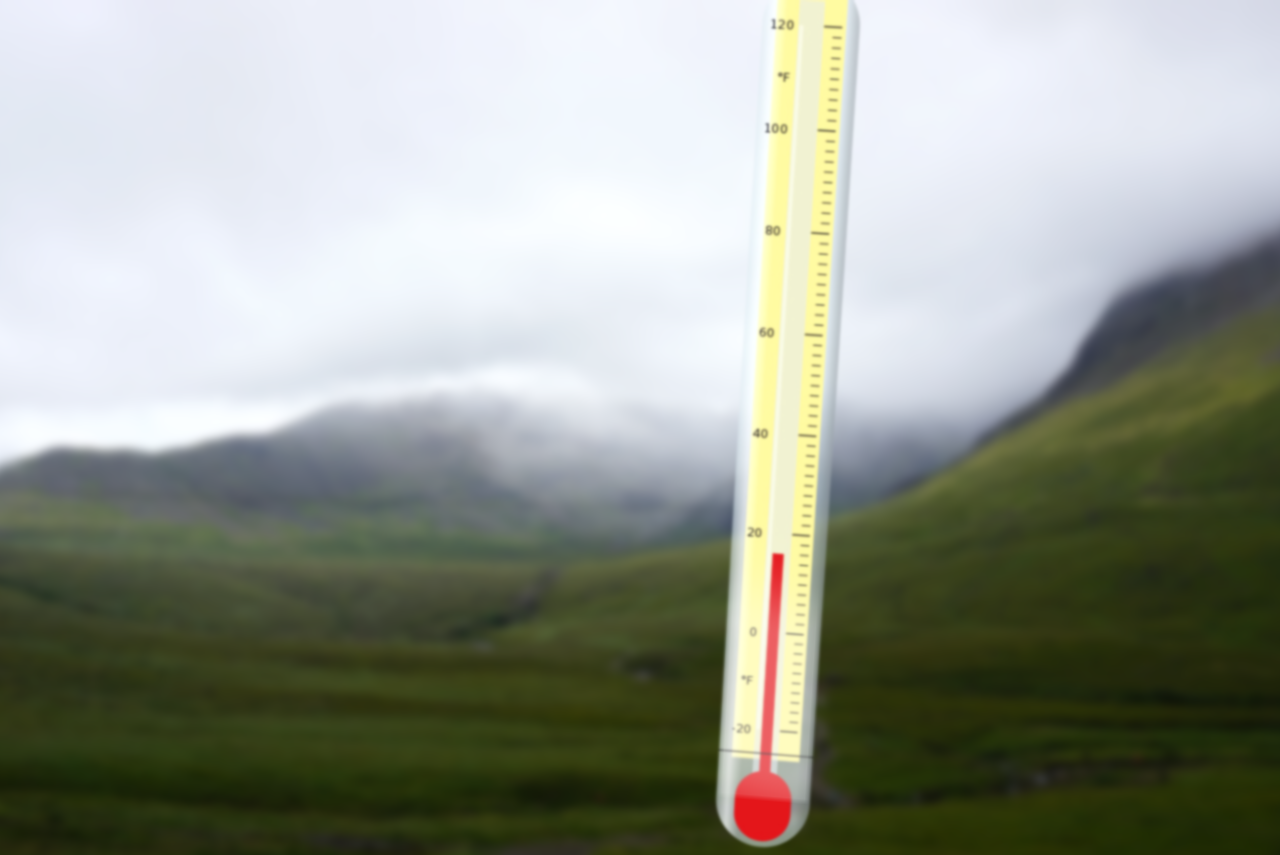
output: 16 °F
